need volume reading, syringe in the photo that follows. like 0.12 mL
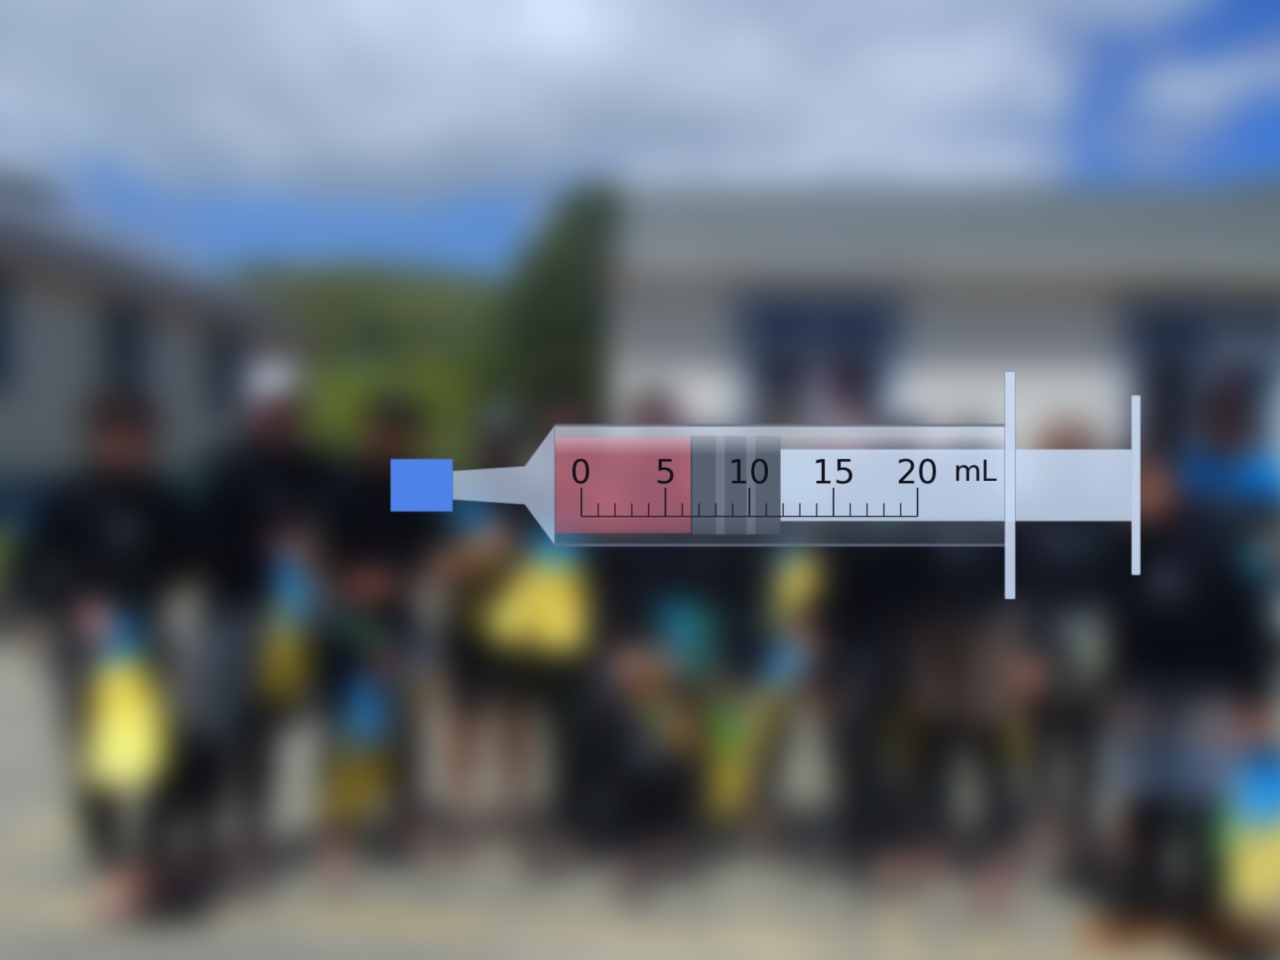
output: 6.5 mL
